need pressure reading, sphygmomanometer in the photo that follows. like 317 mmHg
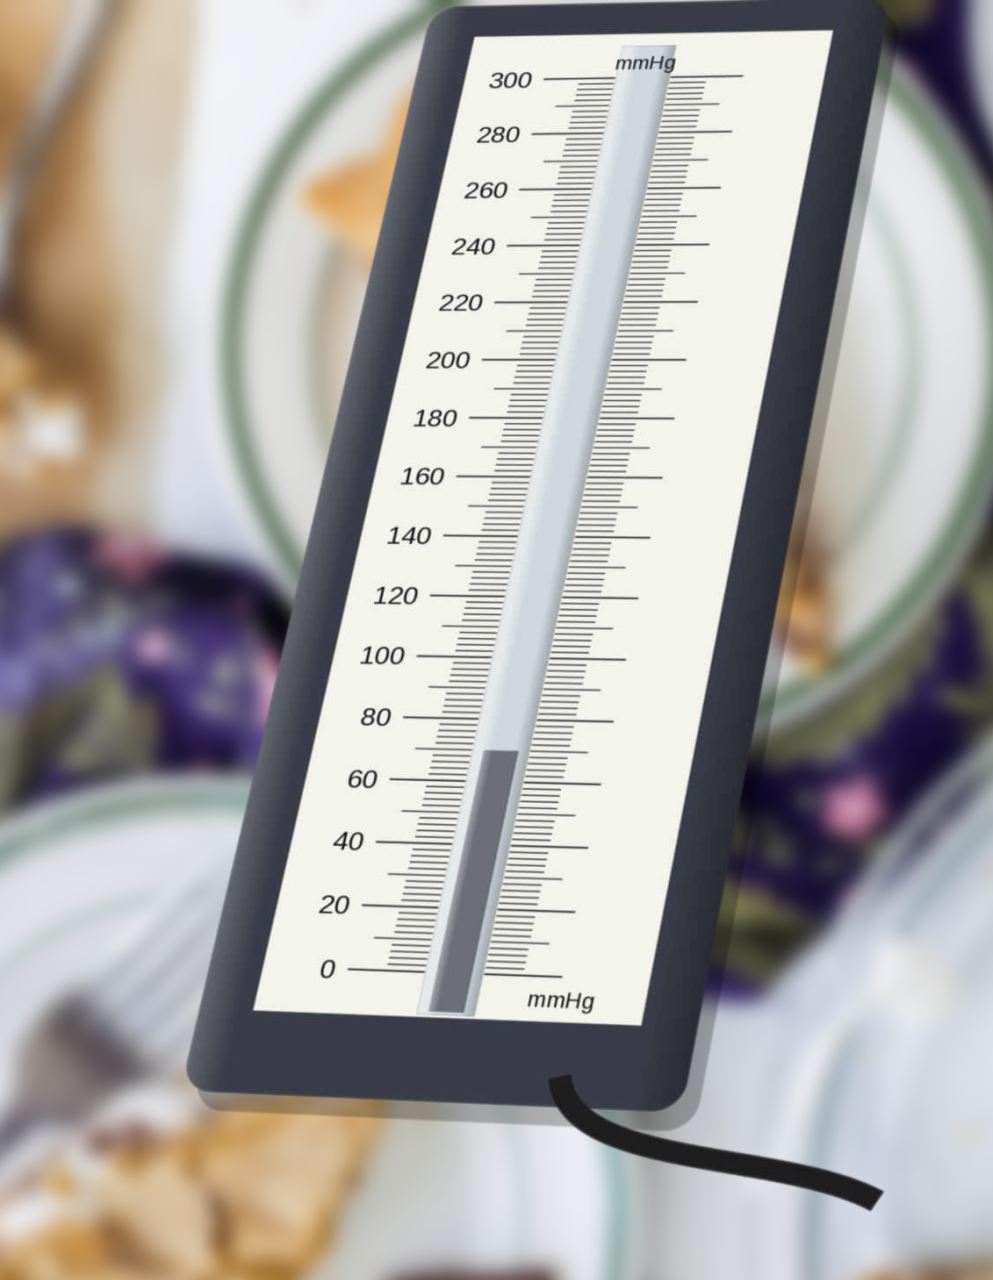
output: 70 mmHg
